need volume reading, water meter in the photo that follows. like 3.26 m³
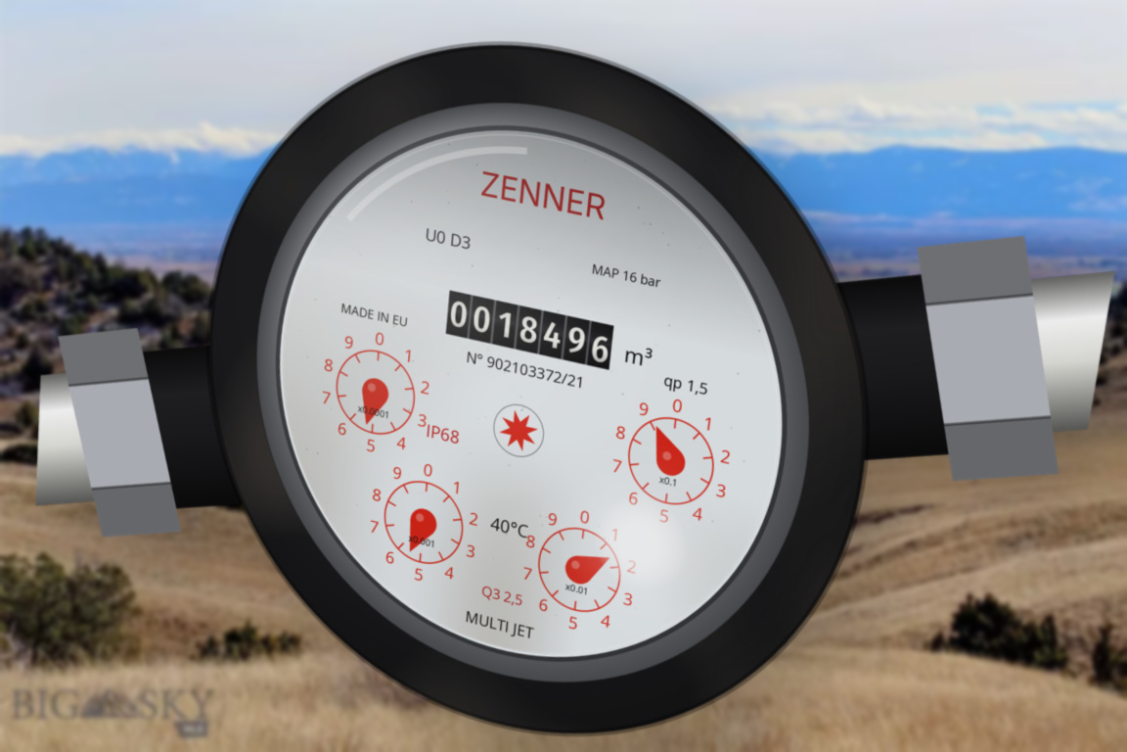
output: 18495.9155 m³
